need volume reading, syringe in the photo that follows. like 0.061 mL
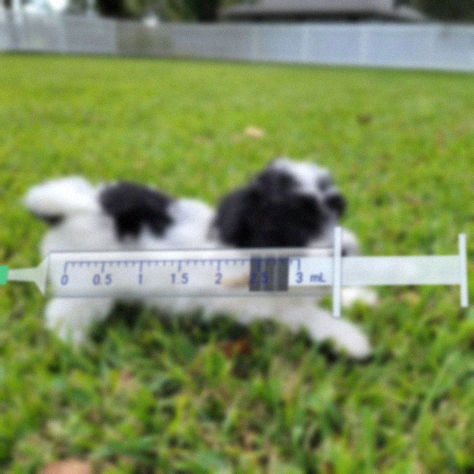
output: 2.4 mL
